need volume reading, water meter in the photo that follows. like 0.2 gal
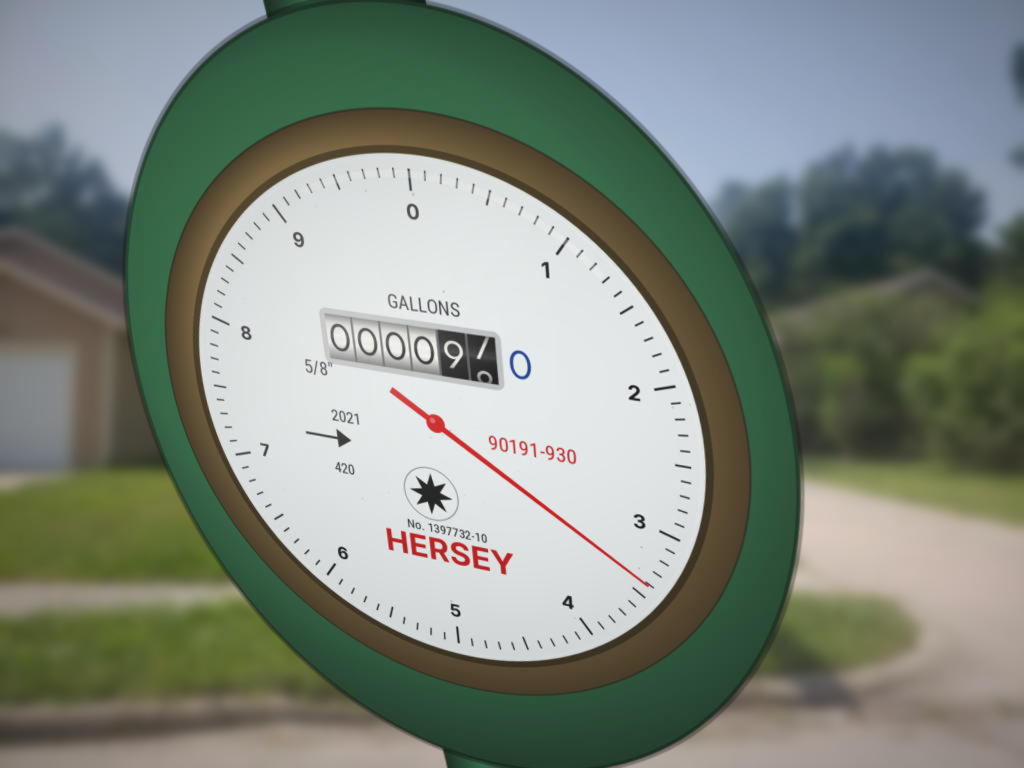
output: 973.4 gal
